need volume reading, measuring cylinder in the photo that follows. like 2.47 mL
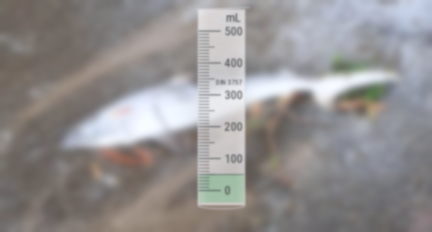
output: 50 mL
